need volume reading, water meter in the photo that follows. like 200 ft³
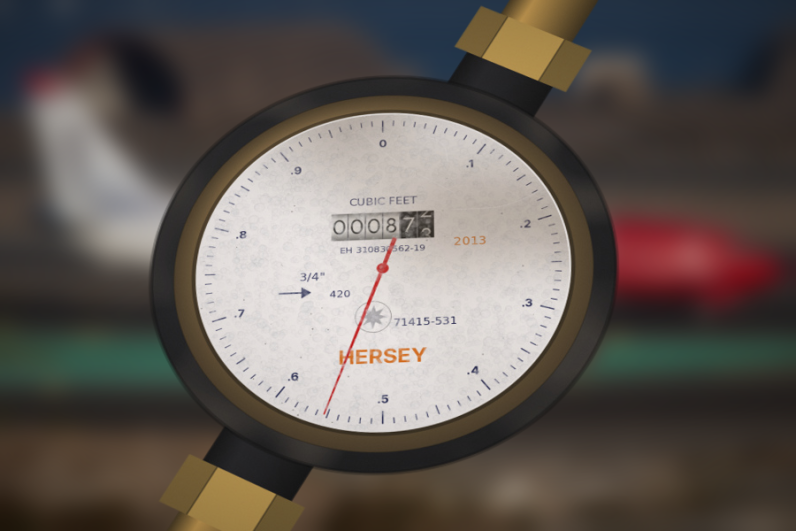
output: 872.55 ft³
